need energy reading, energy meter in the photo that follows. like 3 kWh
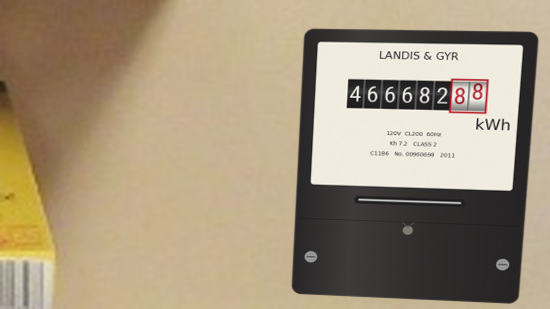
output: 466682.88 kWh
